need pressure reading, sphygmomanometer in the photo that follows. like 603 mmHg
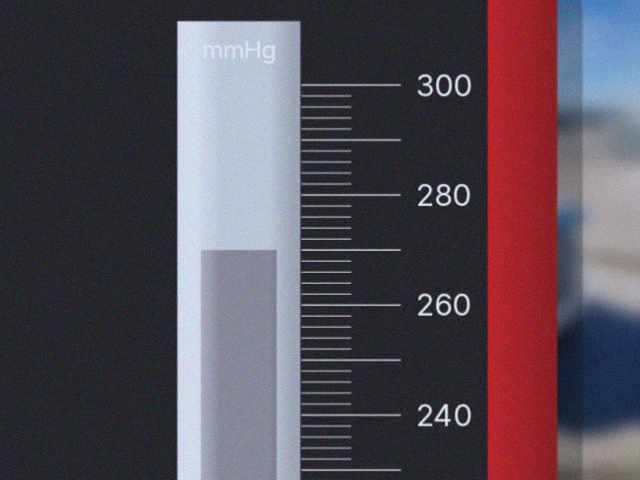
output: 270 mmHg
